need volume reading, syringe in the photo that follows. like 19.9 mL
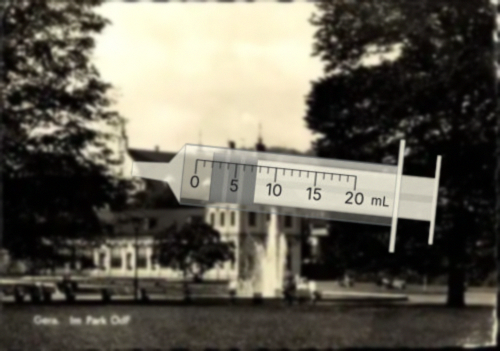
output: 2 mL
